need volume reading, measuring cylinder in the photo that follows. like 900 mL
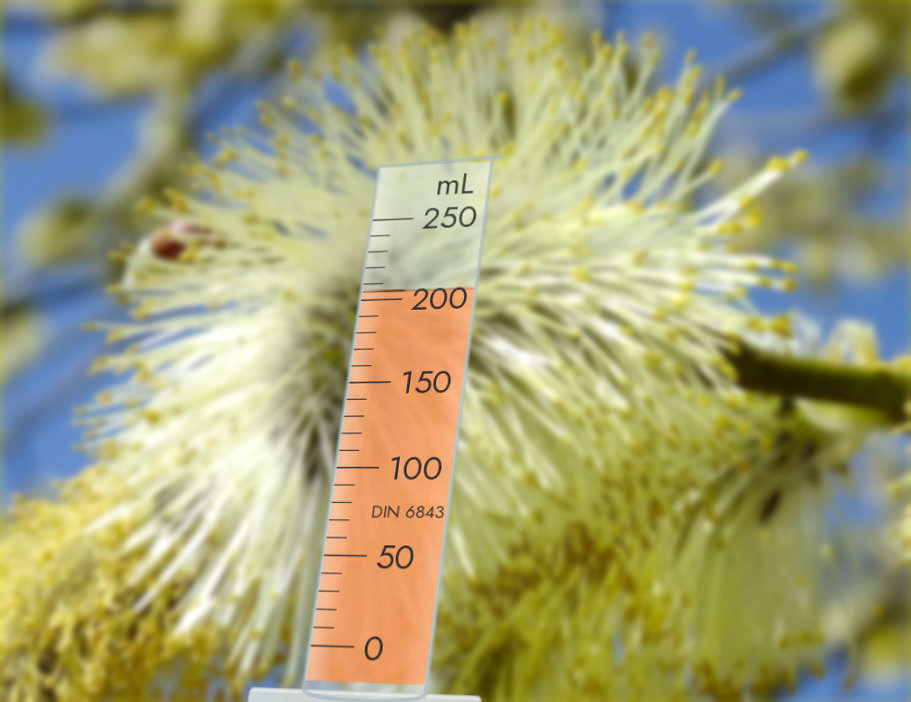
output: 205 mL
